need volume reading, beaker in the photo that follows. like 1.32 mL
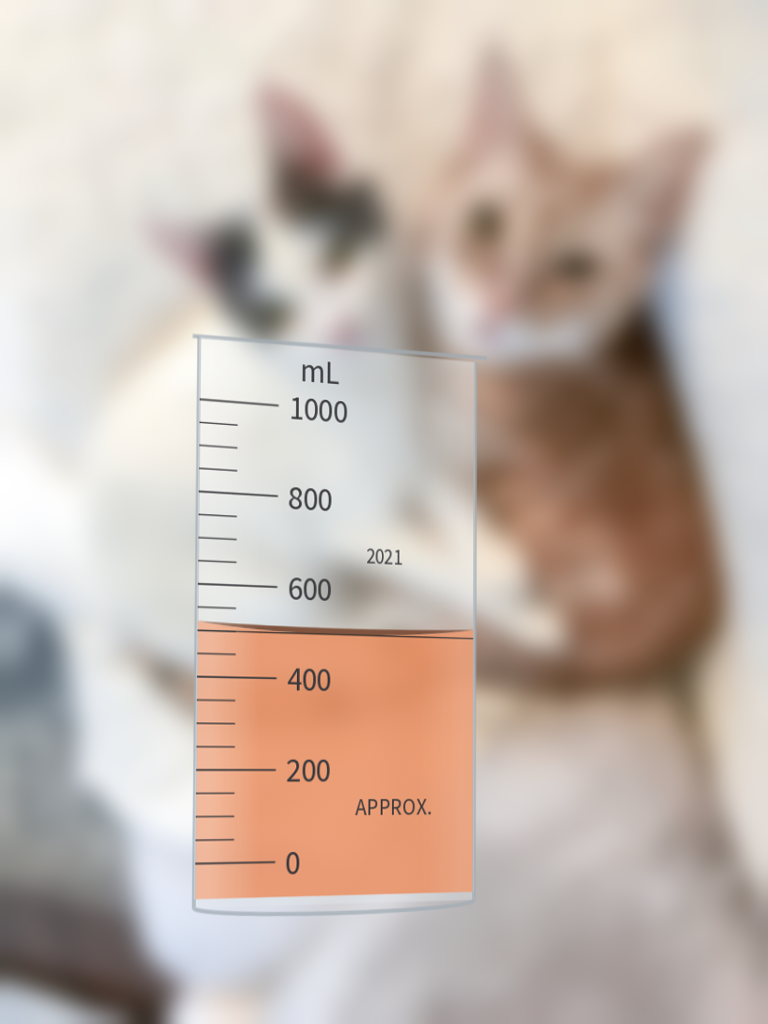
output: 500 mL
